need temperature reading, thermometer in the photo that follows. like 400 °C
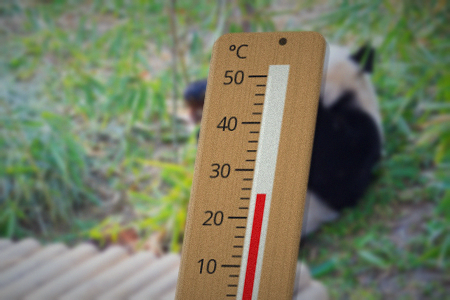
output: 25 °C
